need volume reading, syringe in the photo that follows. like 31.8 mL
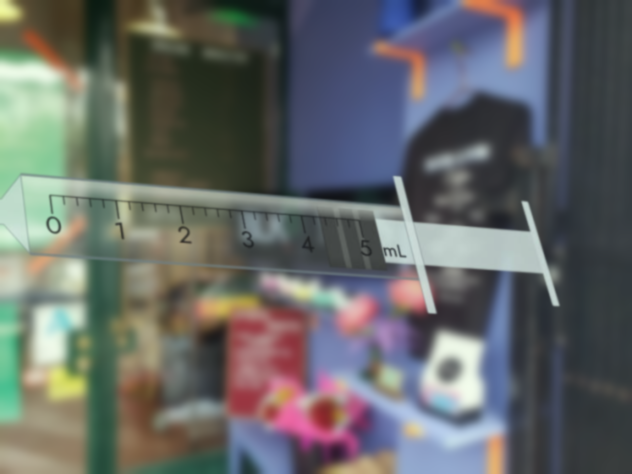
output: 4.3 mL
